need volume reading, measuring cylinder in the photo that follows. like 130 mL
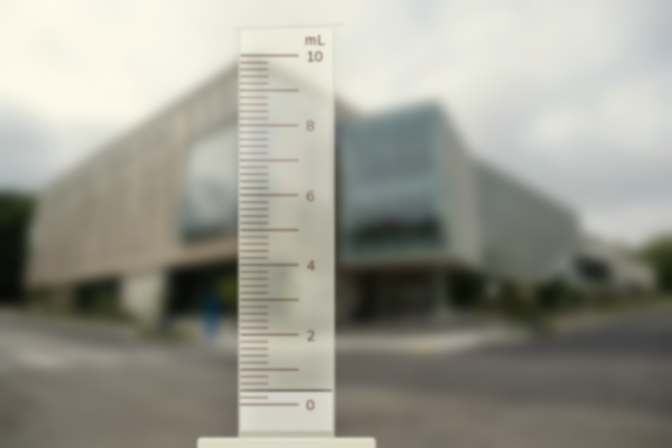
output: 0.4 mL
